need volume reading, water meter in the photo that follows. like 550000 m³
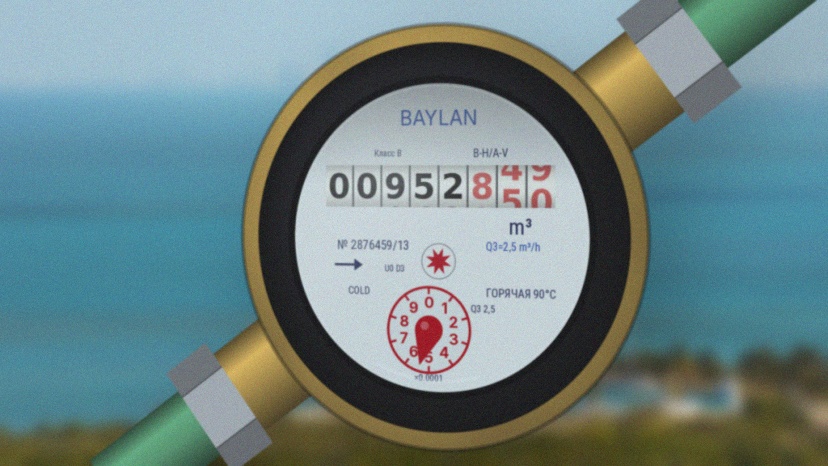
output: 952.8495 m³
